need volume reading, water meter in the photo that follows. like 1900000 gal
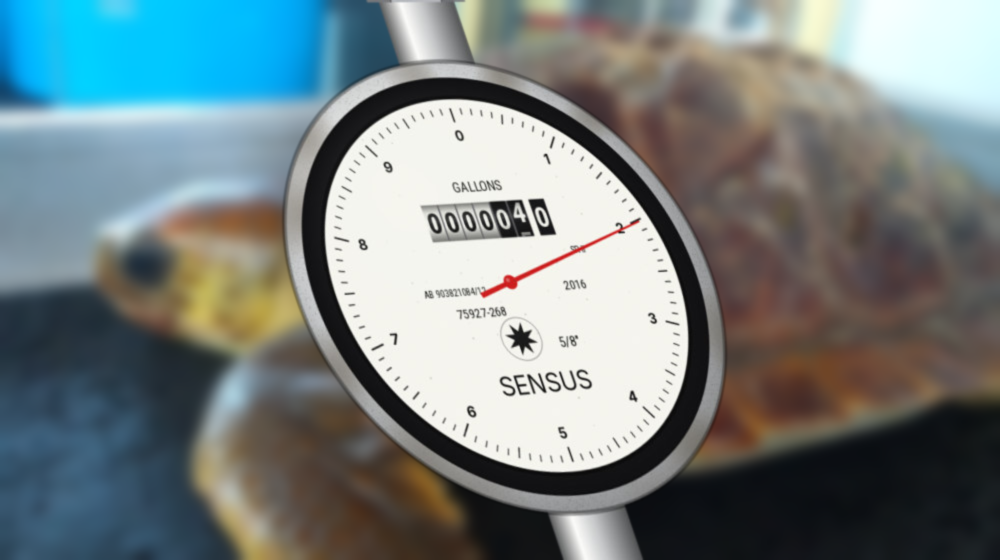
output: 42.0 gal
